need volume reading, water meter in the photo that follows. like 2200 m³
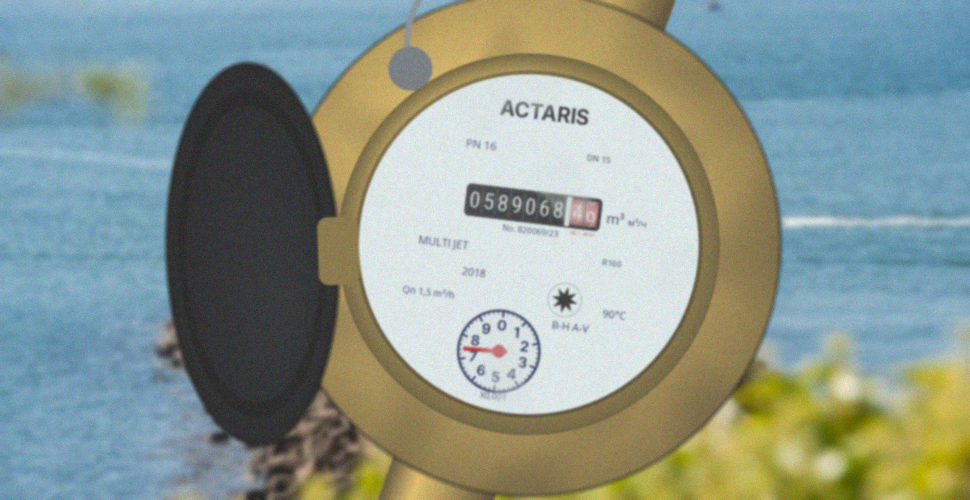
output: 589068.487 m³
